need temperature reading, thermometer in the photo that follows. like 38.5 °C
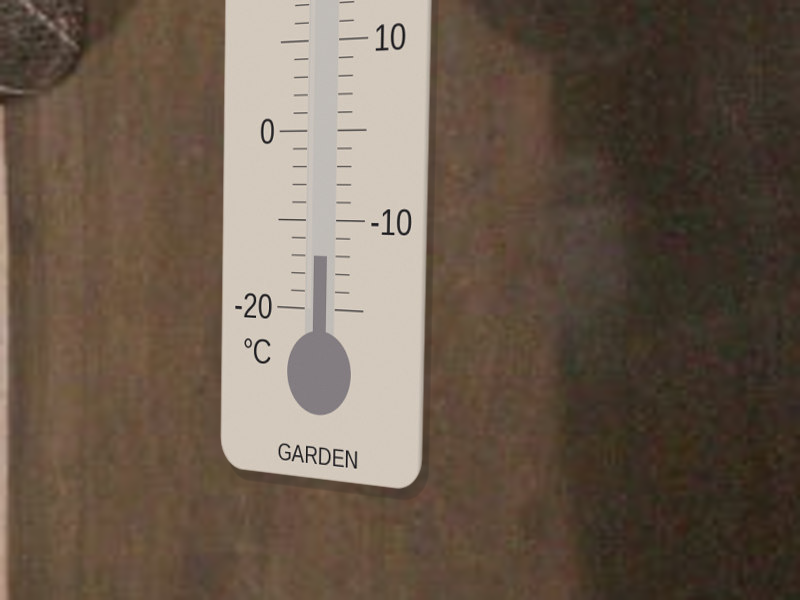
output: -14 °C
